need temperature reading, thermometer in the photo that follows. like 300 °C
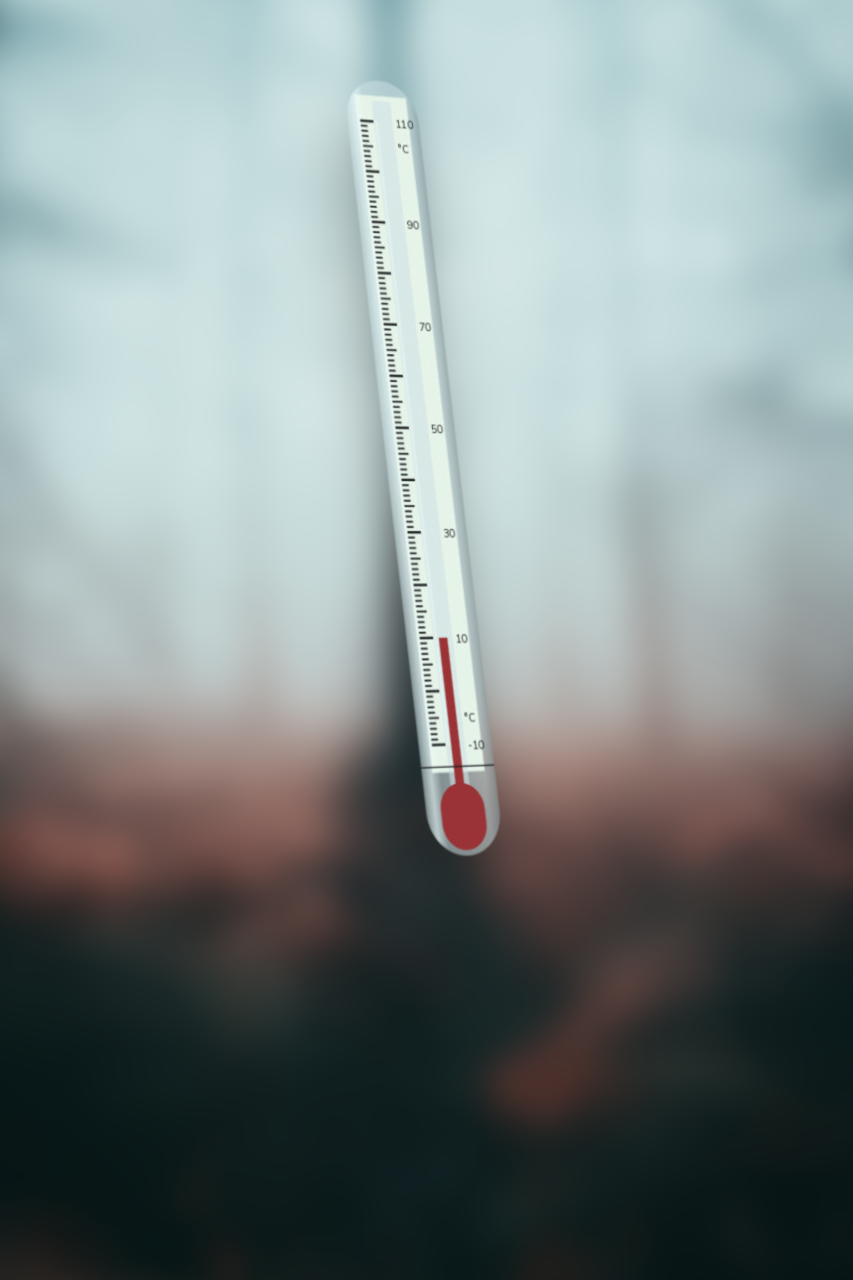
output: 10 °C
